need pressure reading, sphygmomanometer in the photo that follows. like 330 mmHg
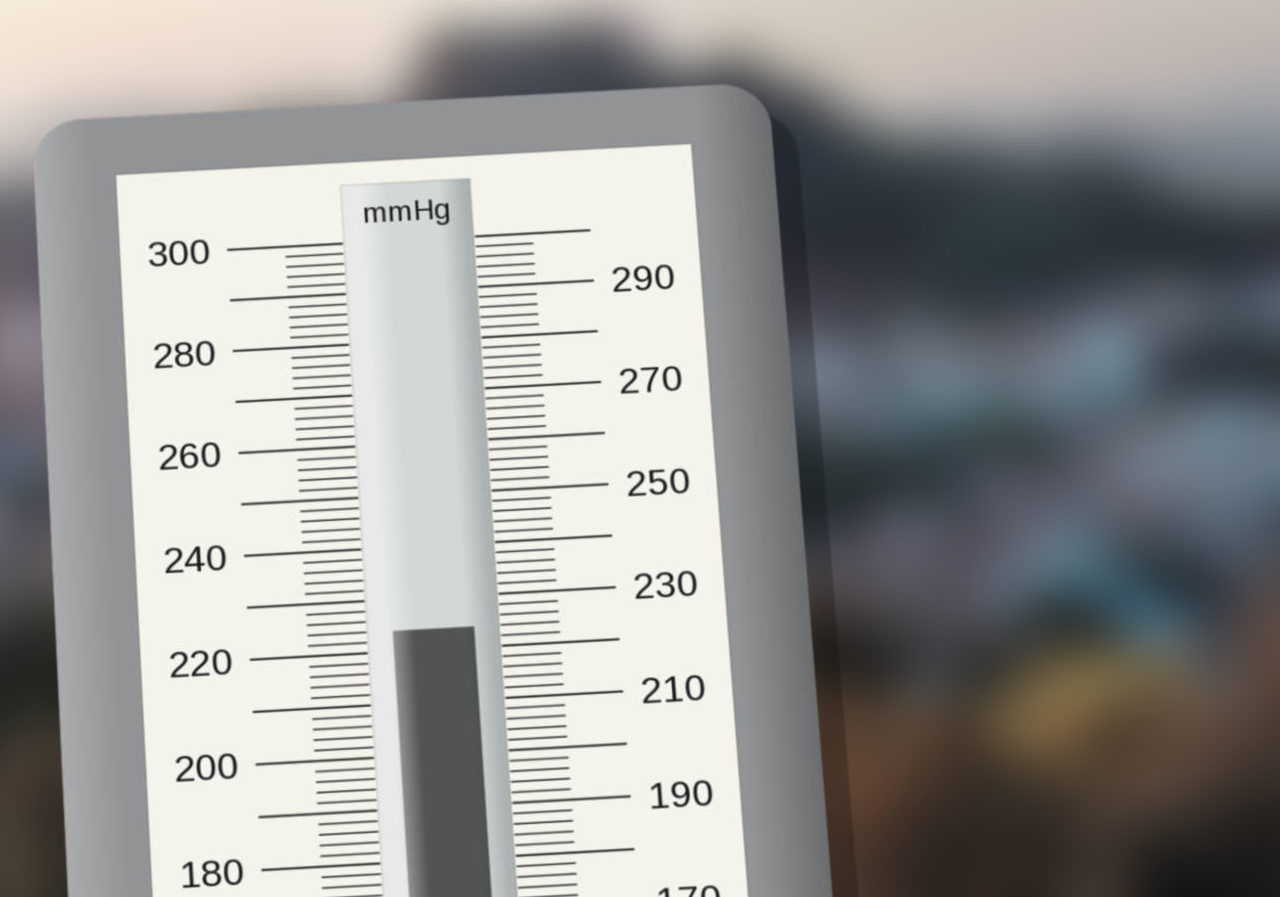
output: 224 mmHg
